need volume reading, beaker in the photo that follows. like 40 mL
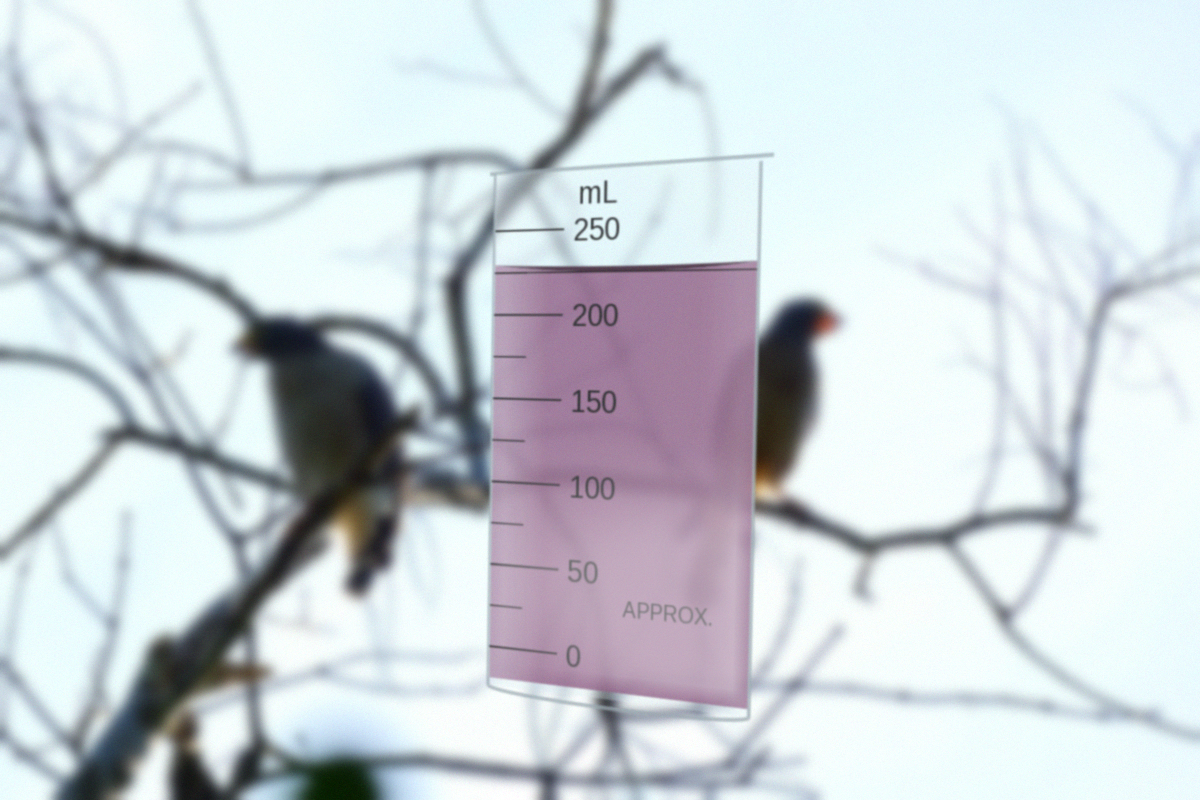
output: 225 mL
